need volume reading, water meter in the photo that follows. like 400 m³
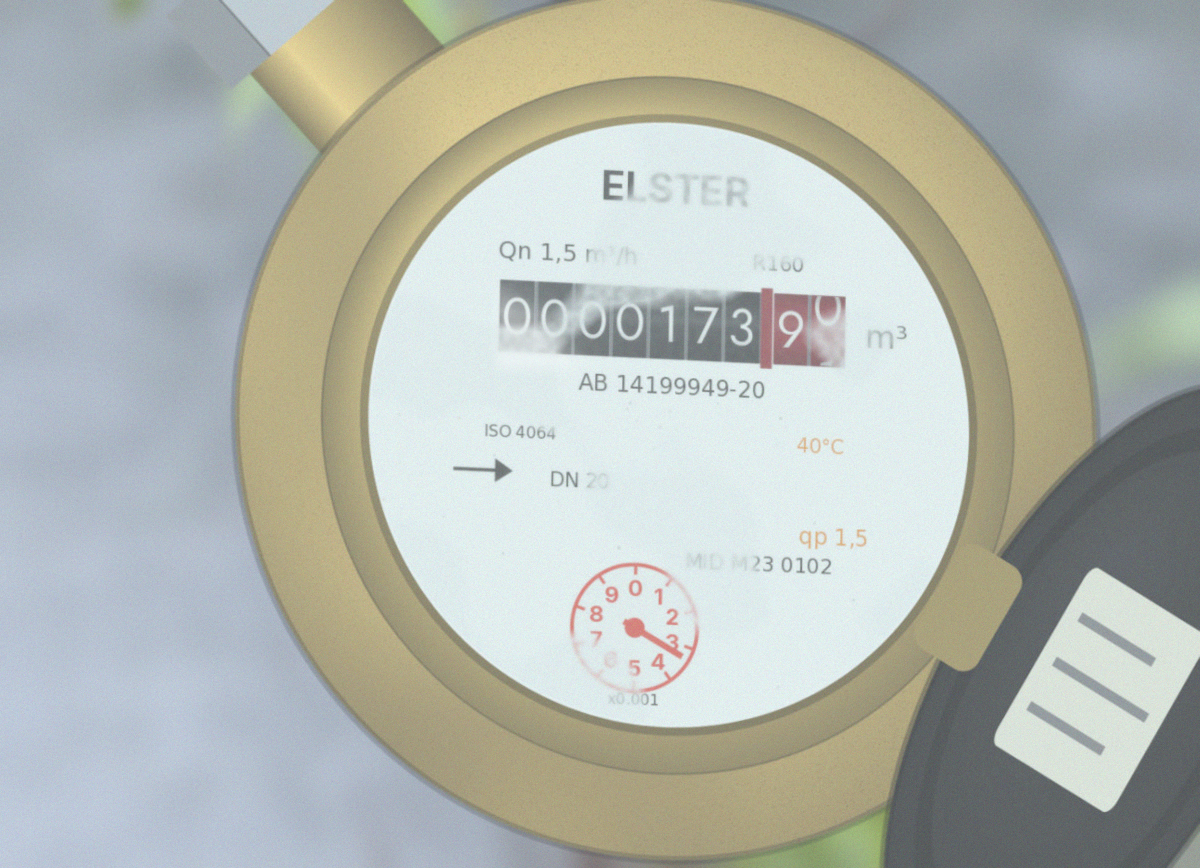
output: 173.903 m³
